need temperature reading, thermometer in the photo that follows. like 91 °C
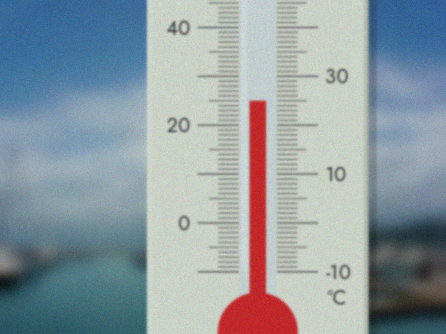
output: 25 °C
